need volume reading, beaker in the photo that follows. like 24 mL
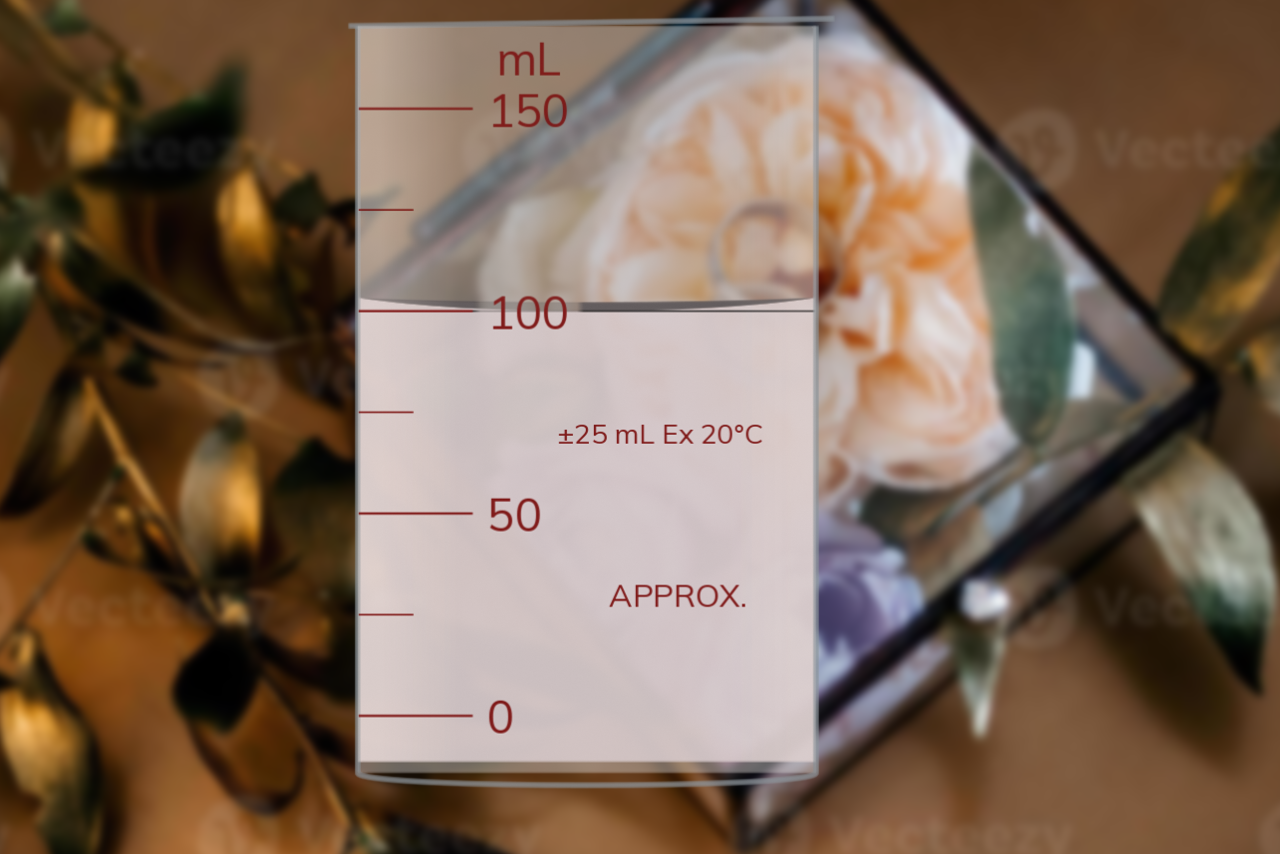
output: 100 mL
